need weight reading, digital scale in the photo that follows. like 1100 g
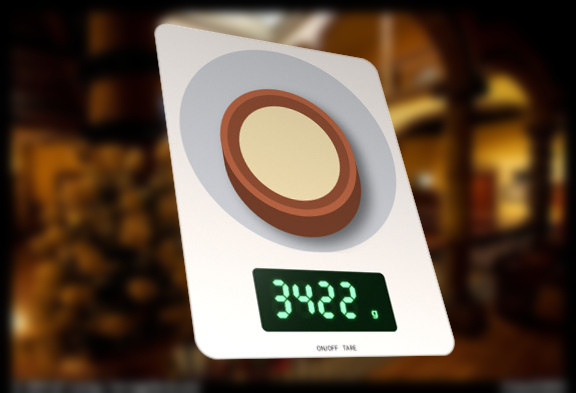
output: 3422 g
